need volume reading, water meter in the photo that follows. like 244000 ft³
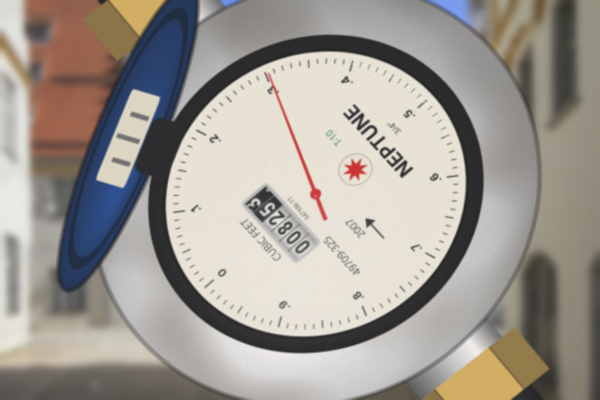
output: 8253.30 ft³
